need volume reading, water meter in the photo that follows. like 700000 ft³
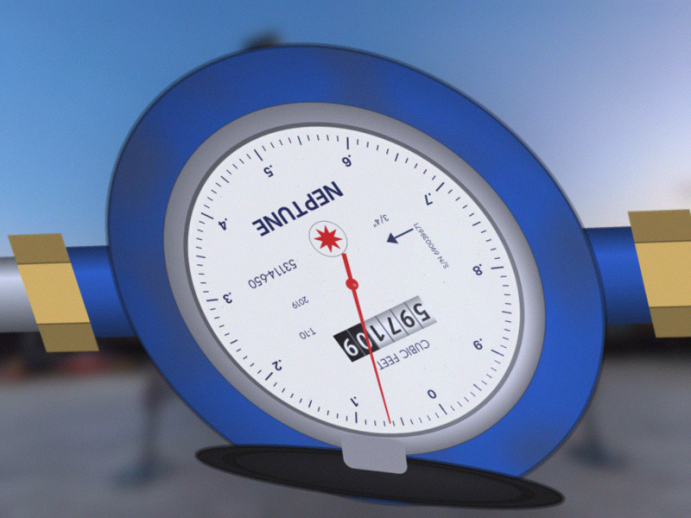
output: 597109.06 ft³
